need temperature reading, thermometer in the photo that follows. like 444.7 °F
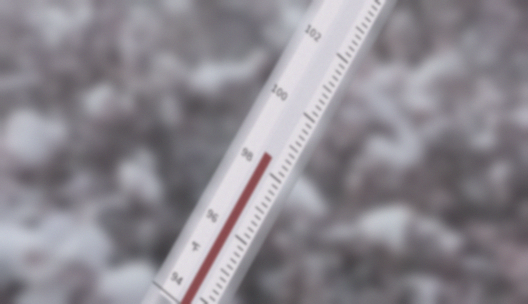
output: 98.4 °F
